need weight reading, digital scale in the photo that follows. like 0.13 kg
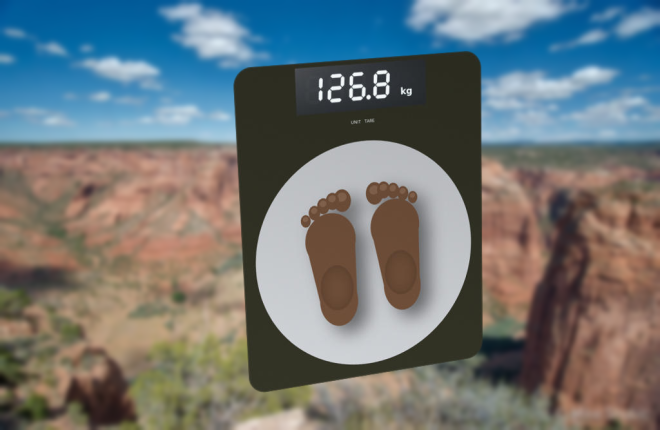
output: 126.8 kg
